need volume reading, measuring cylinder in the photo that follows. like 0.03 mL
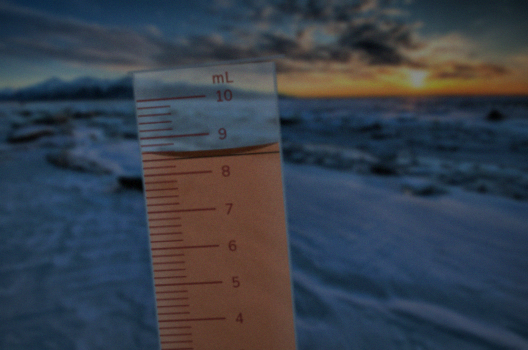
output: 8.4 mL
